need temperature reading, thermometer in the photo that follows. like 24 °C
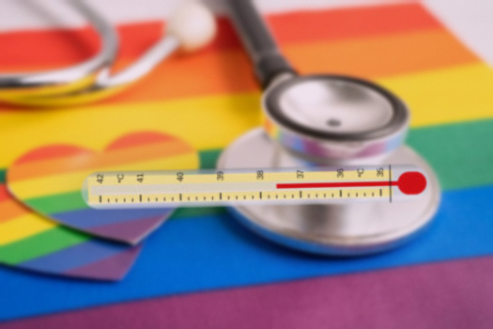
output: 37.6 °C
